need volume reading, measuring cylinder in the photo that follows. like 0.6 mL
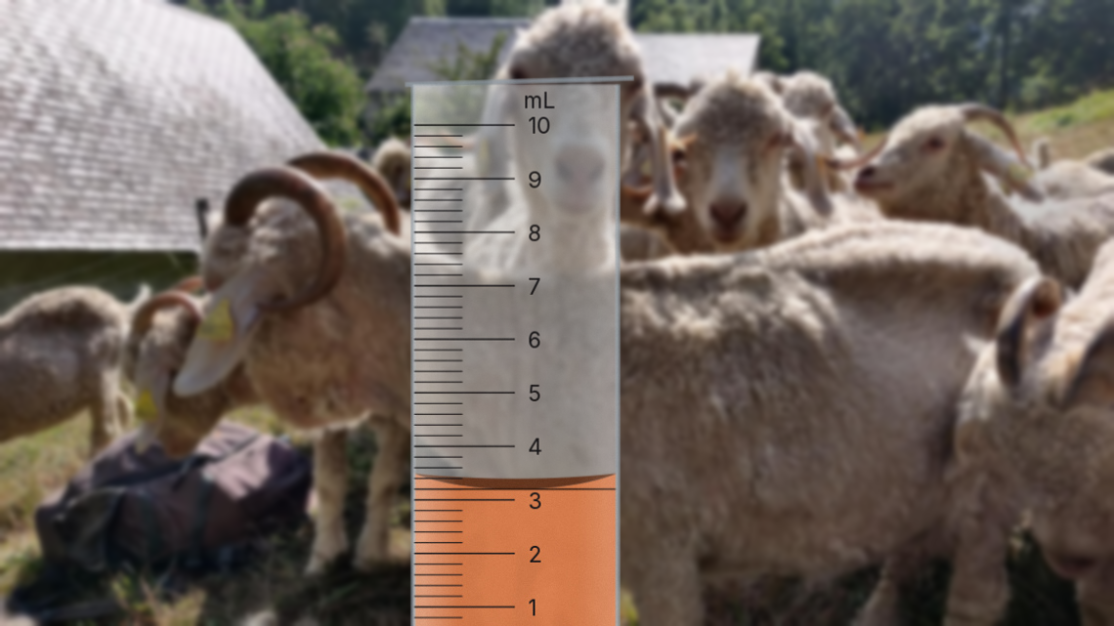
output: 3.2 mL
